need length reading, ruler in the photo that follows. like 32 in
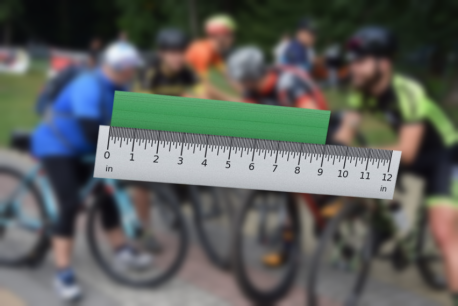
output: 9 in
